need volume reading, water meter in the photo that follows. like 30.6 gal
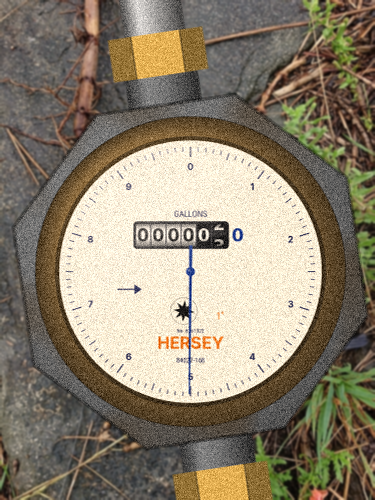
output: 25.0 gal
